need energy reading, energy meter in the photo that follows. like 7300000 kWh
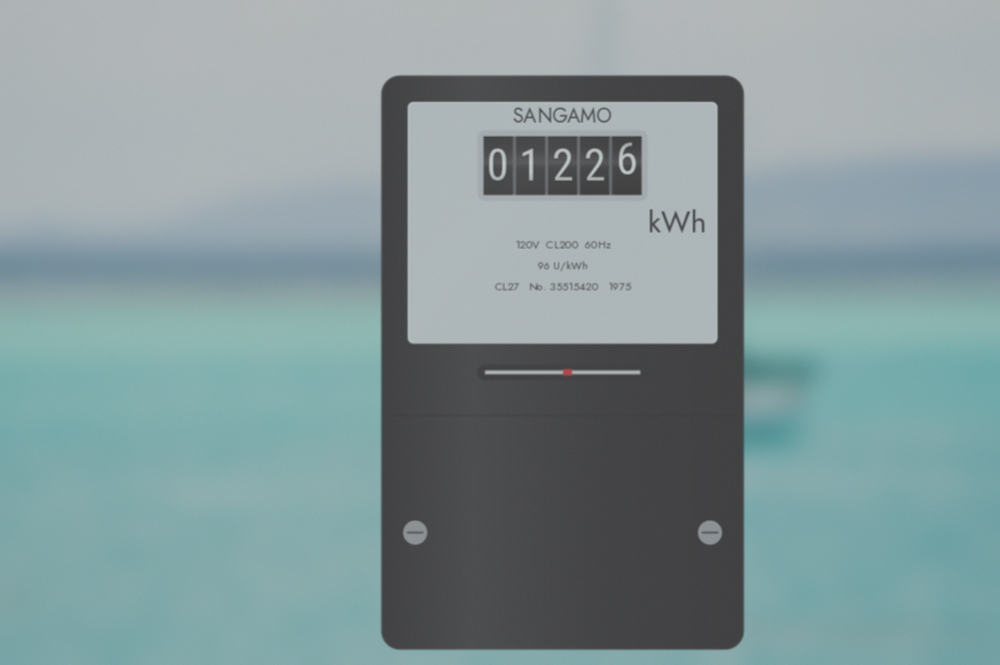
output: 1226 kWh
